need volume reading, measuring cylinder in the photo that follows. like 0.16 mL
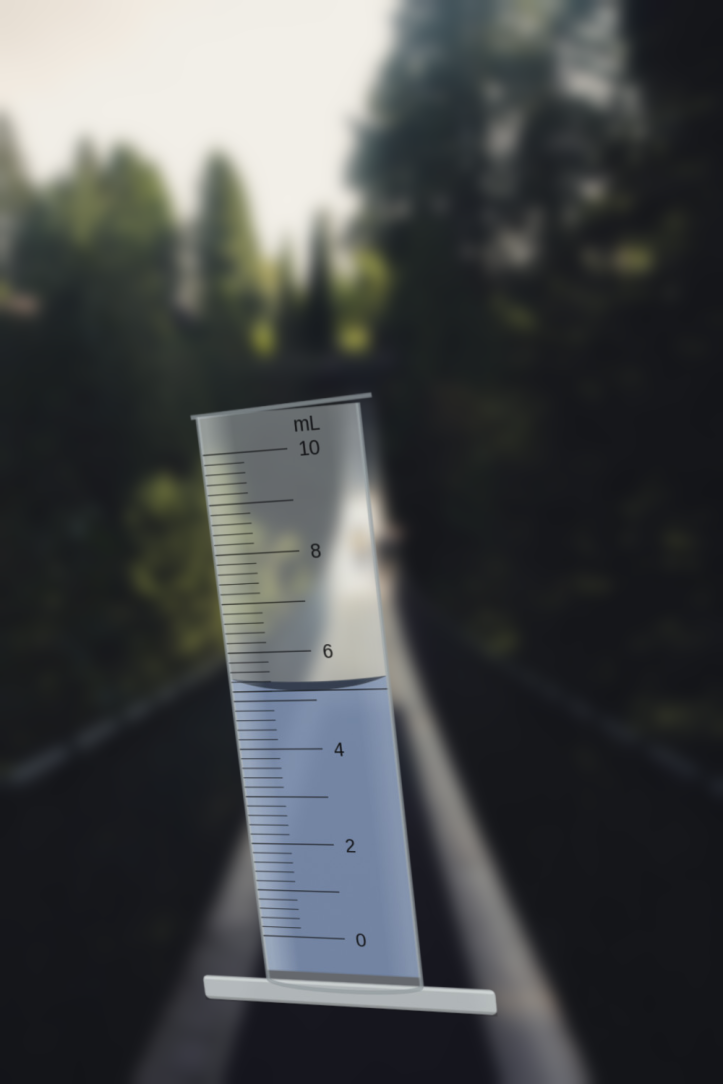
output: 5.2 mL
